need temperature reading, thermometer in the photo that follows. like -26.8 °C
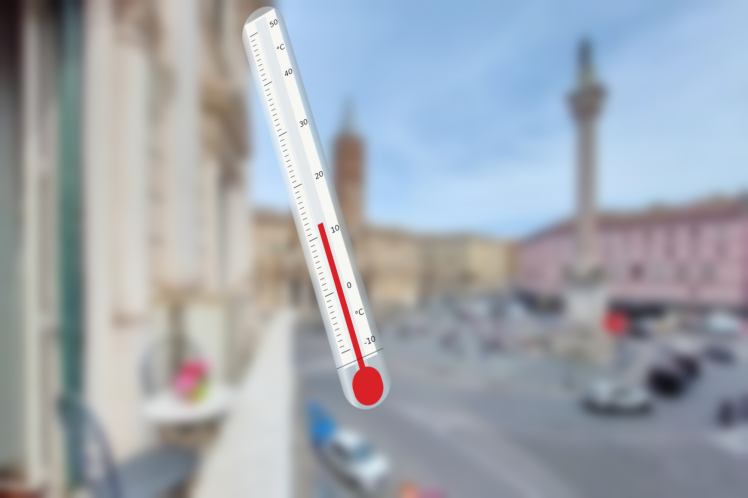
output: 12 °C
